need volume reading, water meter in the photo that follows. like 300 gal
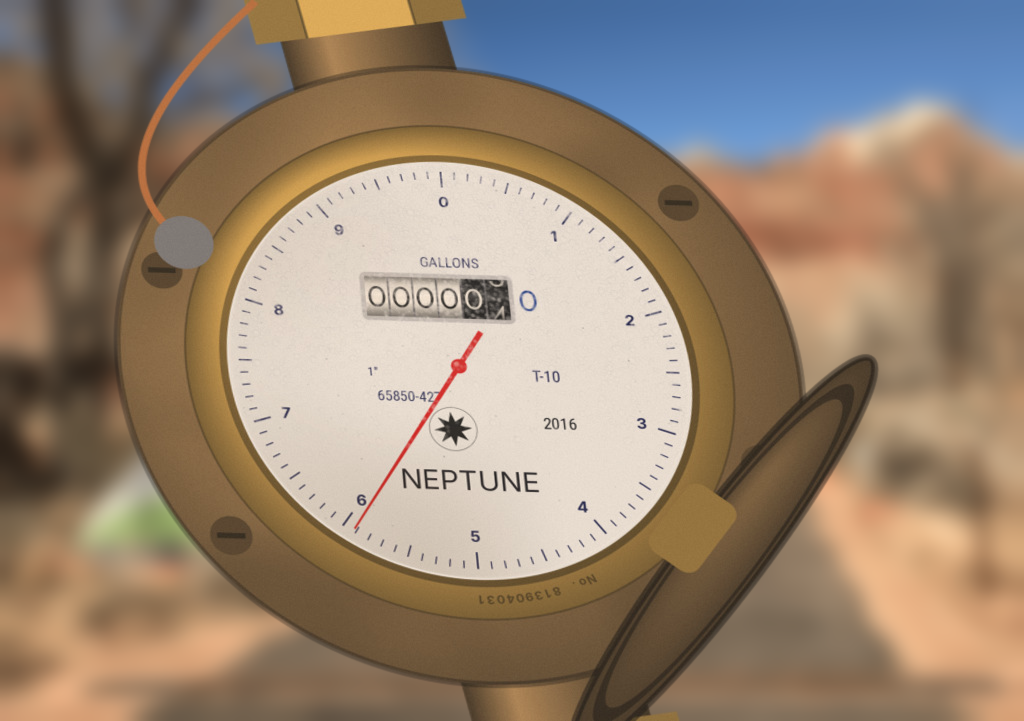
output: 35.9 gal
